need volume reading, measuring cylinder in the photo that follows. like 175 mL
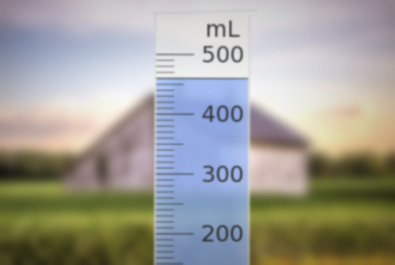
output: 460 mL
